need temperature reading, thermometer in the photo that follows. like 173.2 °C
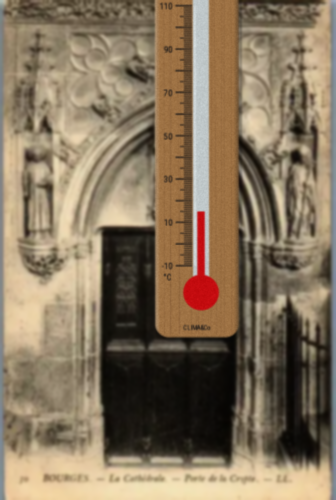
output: 15 °C
